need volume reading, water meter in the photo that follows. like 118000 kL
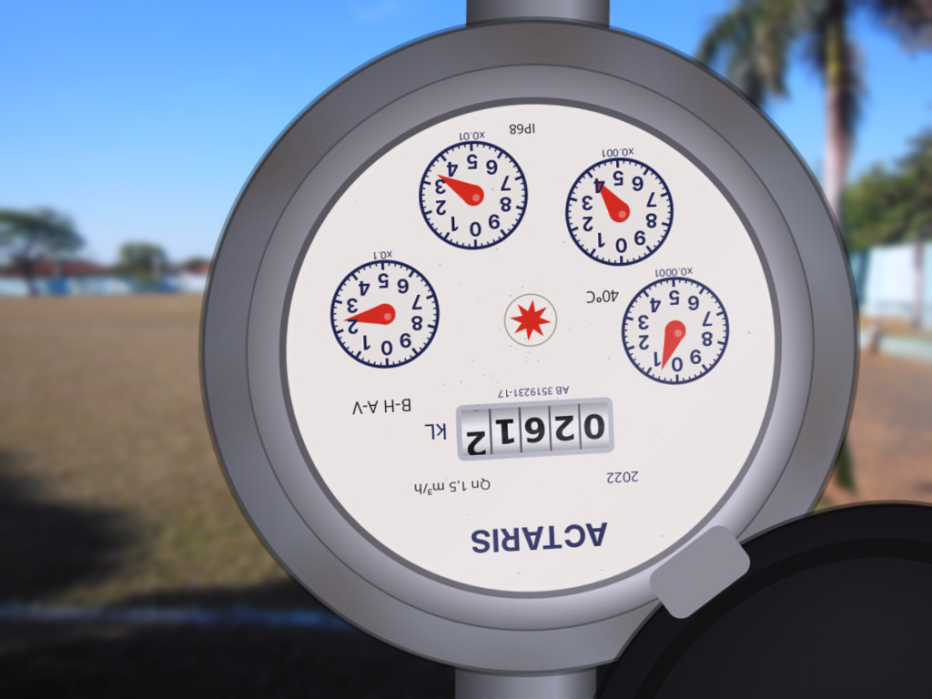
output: 2612.2340 kL
